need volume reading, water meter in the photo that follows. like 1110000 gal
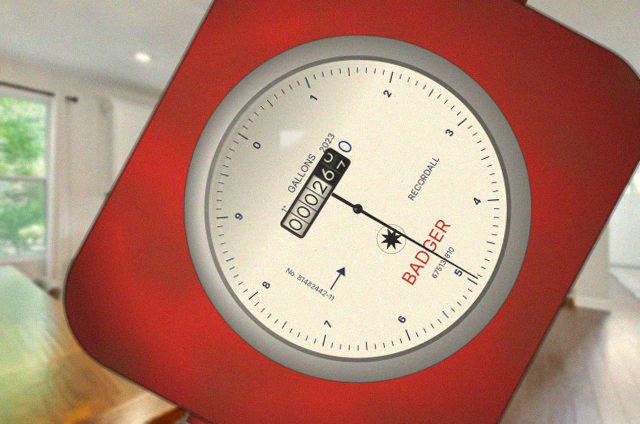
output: 2664.9 gal
